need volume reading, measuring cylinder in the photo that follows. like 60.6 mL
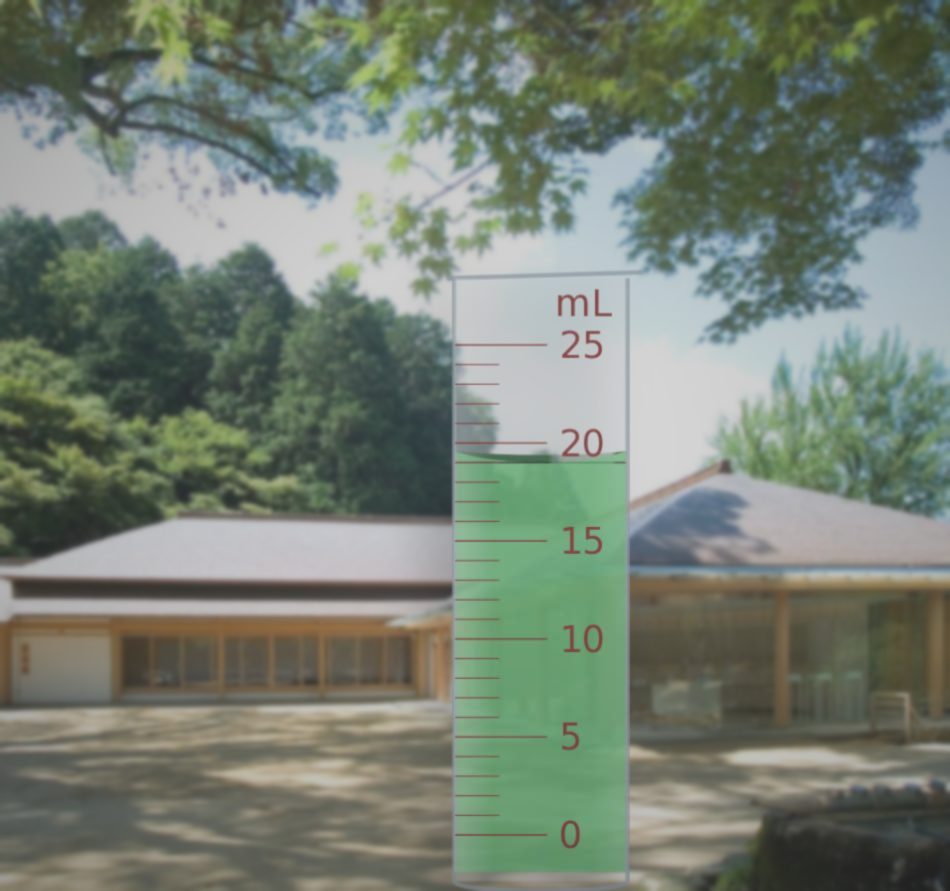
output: 19 mL
